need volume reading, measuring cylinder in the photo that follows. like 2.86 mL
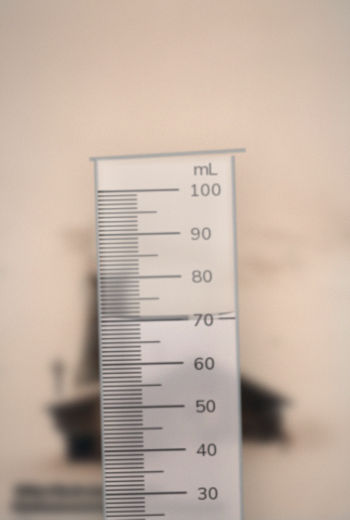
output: 70 mL
